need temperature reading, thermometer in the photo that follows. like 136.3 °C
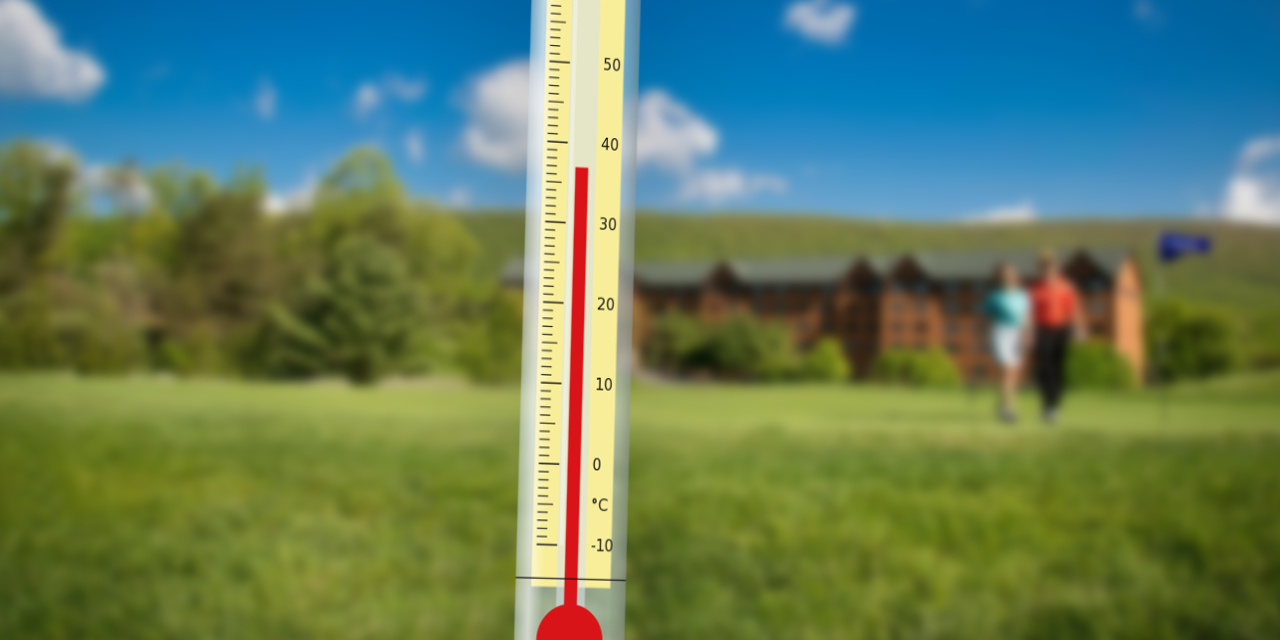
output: 37 °C
